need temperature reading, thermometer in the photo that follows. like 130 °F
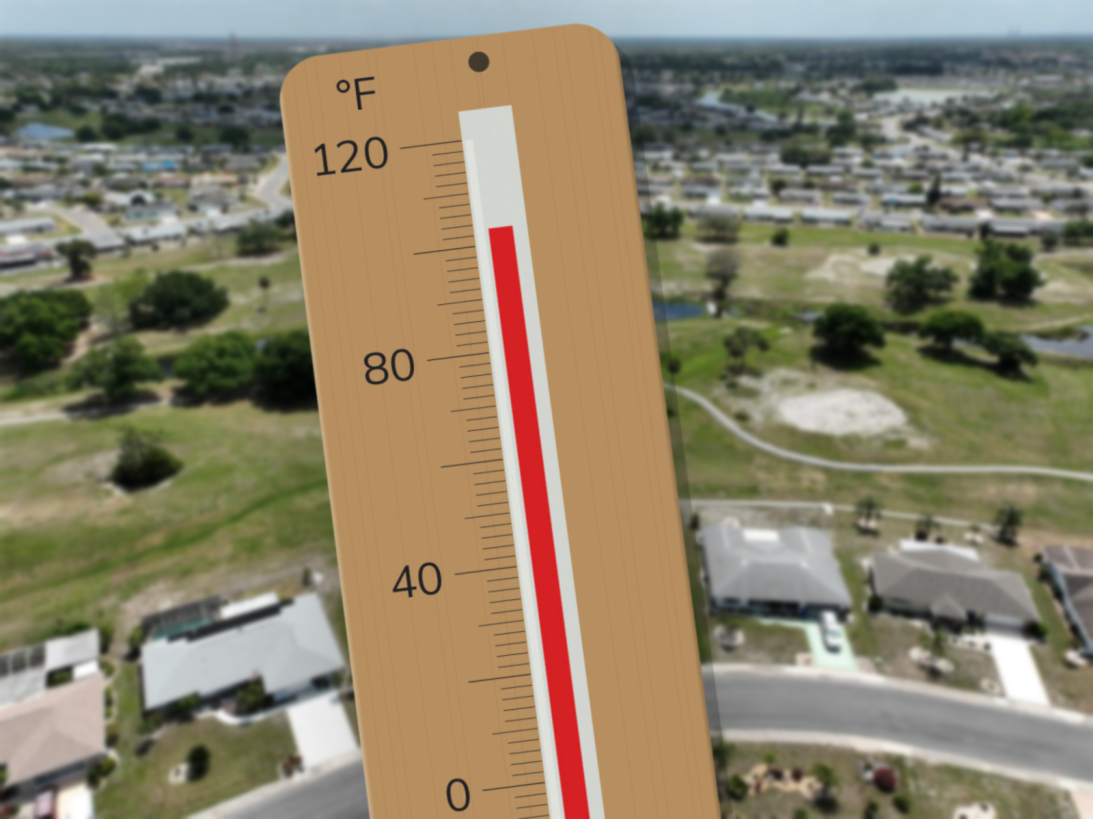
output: 103 °F
